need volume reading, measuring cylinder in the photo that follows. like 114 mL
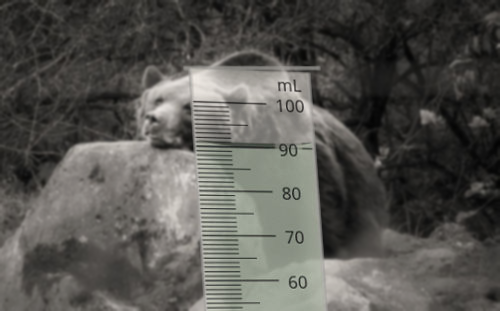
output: 90 mL
